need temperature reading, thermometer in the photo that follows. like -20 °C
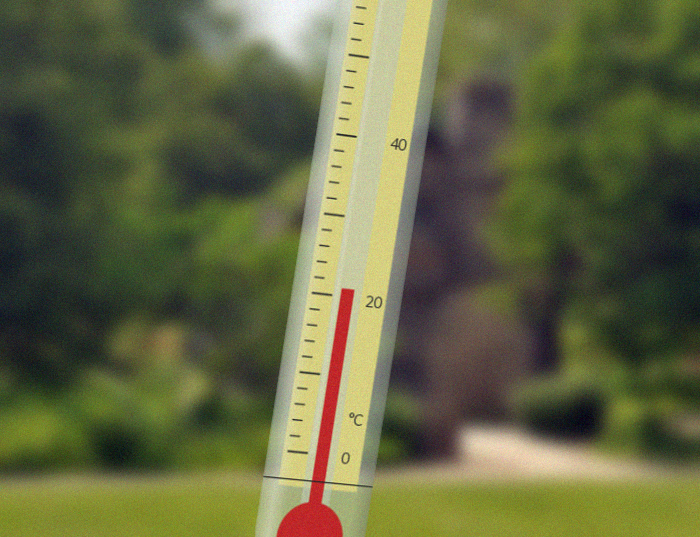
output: 21 °C
